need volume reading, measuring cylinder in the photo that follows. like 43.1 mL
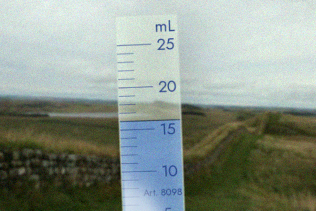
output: 16 mL
